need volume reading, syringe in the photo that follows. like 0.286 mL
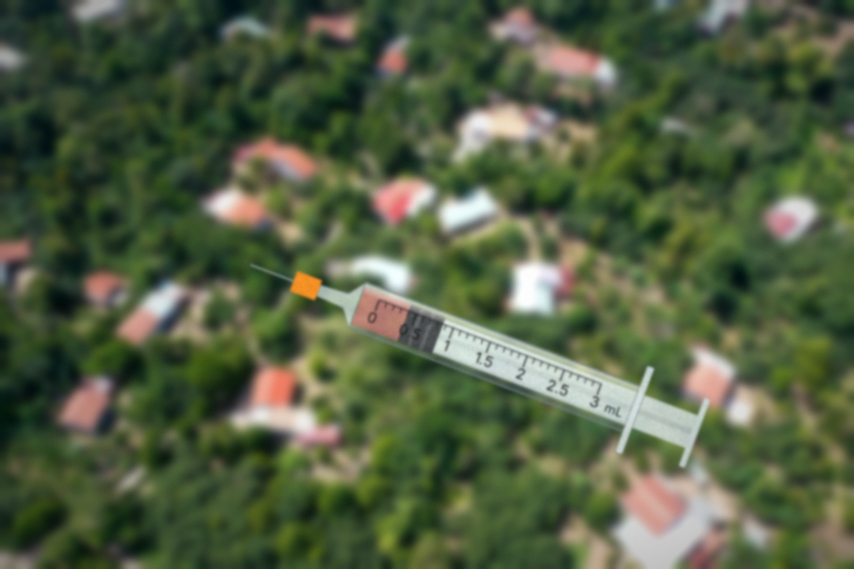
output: 0.4 mL
